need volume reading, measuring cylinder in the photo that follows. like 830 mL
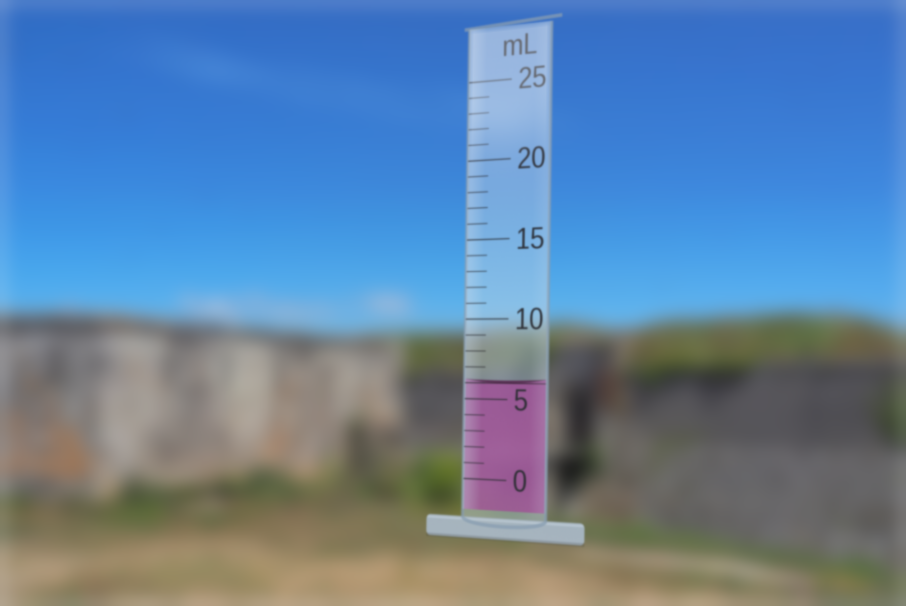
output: 6 mL
